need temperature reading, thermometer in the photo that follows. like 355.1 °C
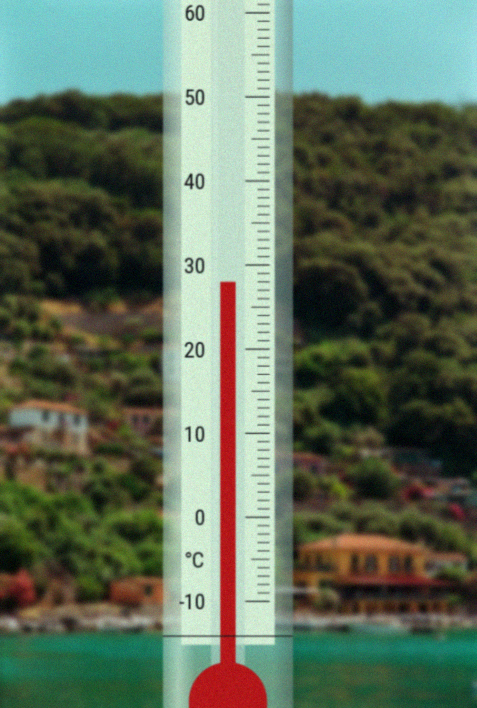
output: 28 °C
